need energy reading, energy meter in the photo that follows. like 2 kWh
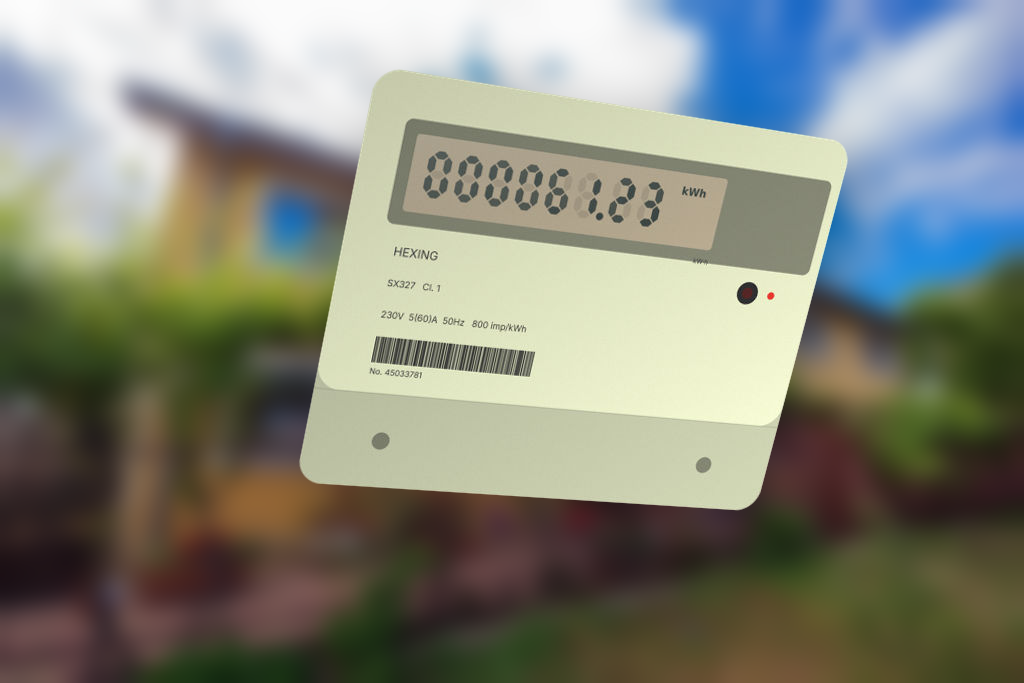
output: 61.23 kWh
